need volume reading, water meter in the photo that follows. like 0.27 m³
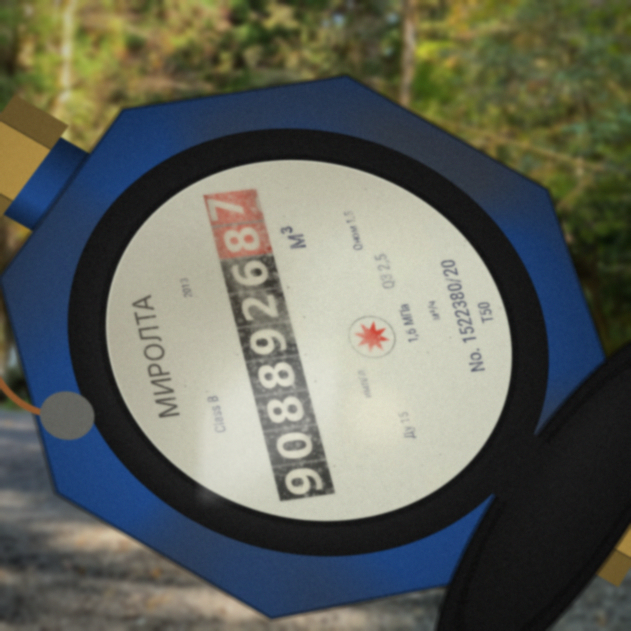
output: 9088926.87 m³
